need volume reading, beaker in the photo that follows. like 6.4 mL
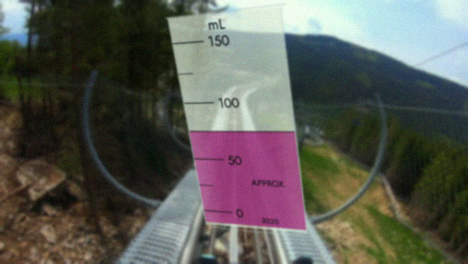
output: 75 mL
